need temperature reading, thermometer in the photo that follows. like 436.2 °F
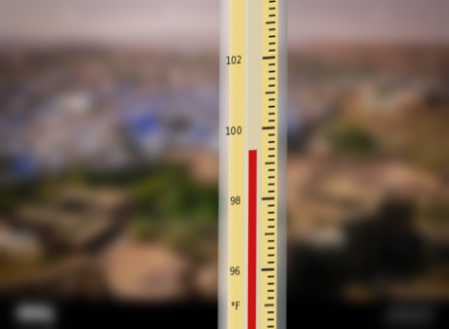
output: 99.4 °F
